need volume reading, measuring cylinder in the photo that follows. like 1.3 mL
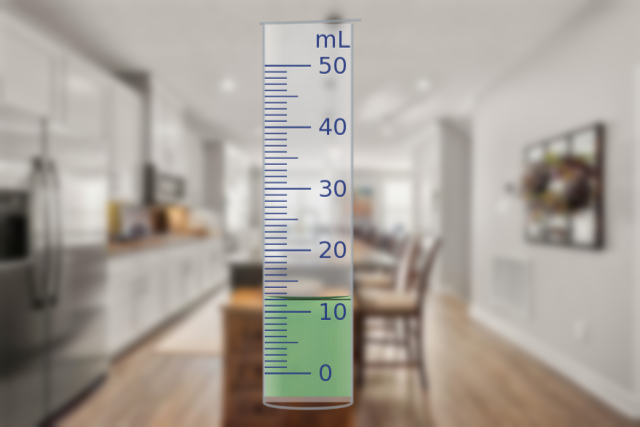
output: 12 mL
